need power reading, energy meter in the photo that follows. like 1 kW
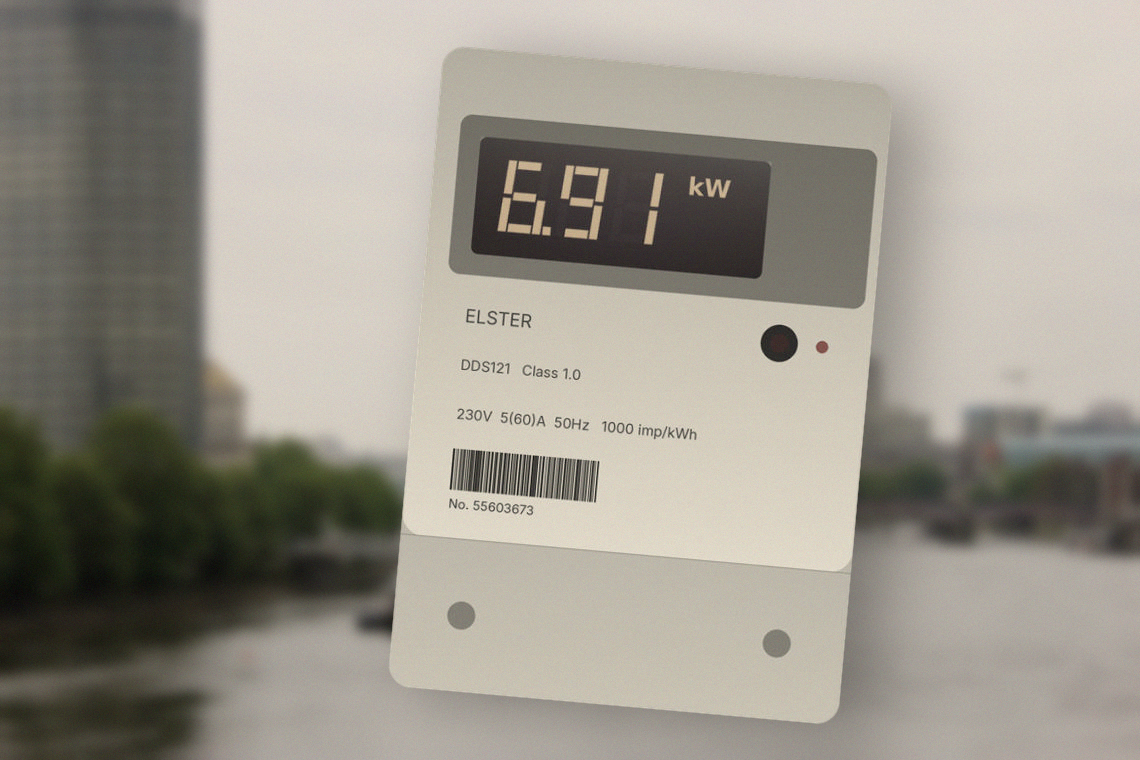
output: 6.91 kW
